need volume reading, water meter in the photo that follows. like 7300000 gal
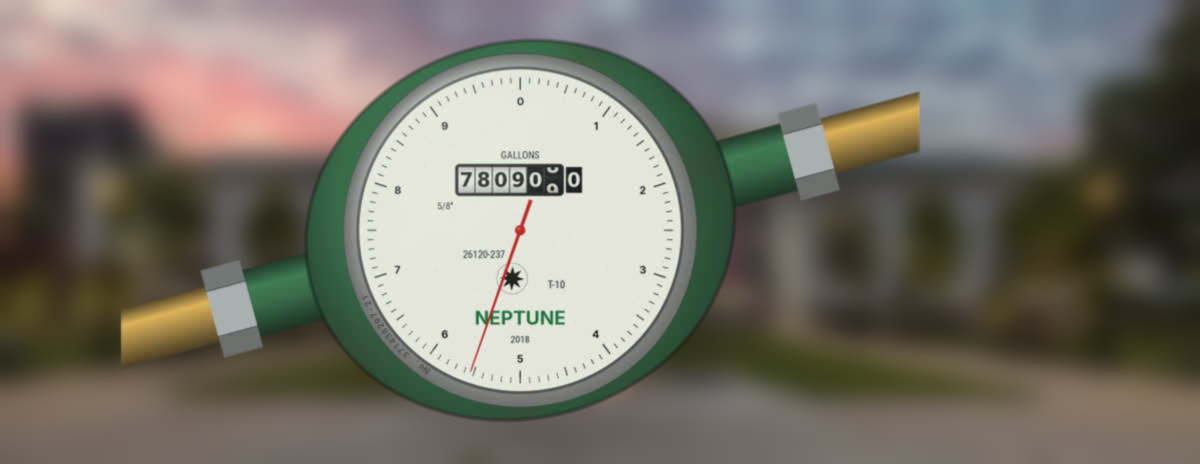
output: 7809085.5 gal
